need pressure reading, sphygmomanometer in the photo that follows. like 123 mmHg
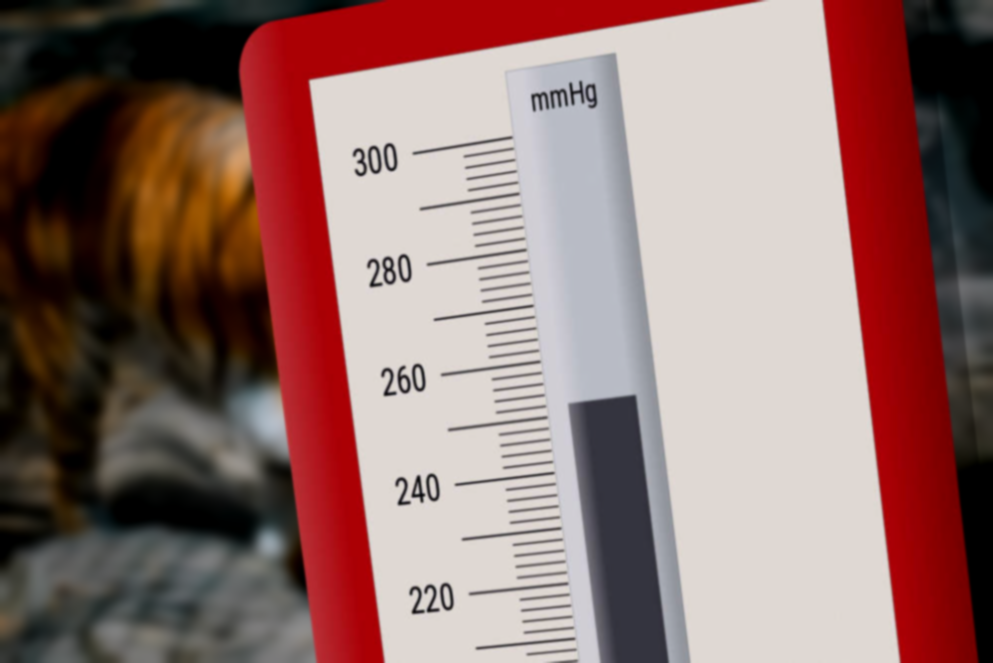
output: 252 mmHg
